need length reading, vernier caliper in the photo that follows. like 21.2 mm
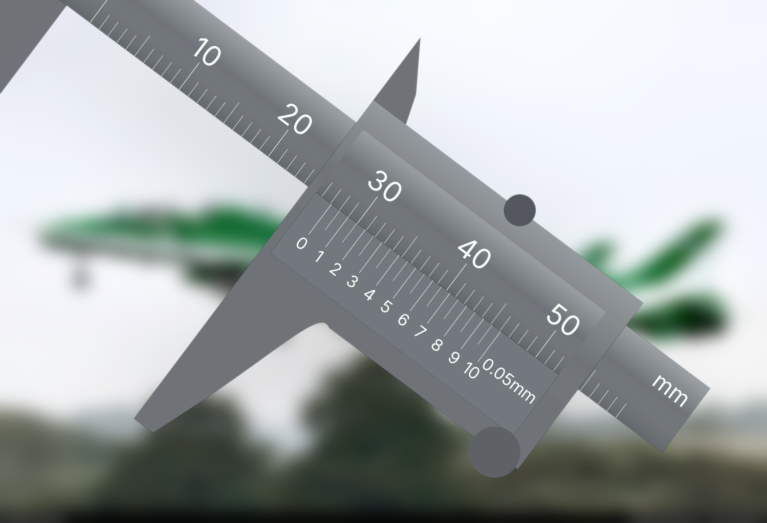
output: 27.1 mm
